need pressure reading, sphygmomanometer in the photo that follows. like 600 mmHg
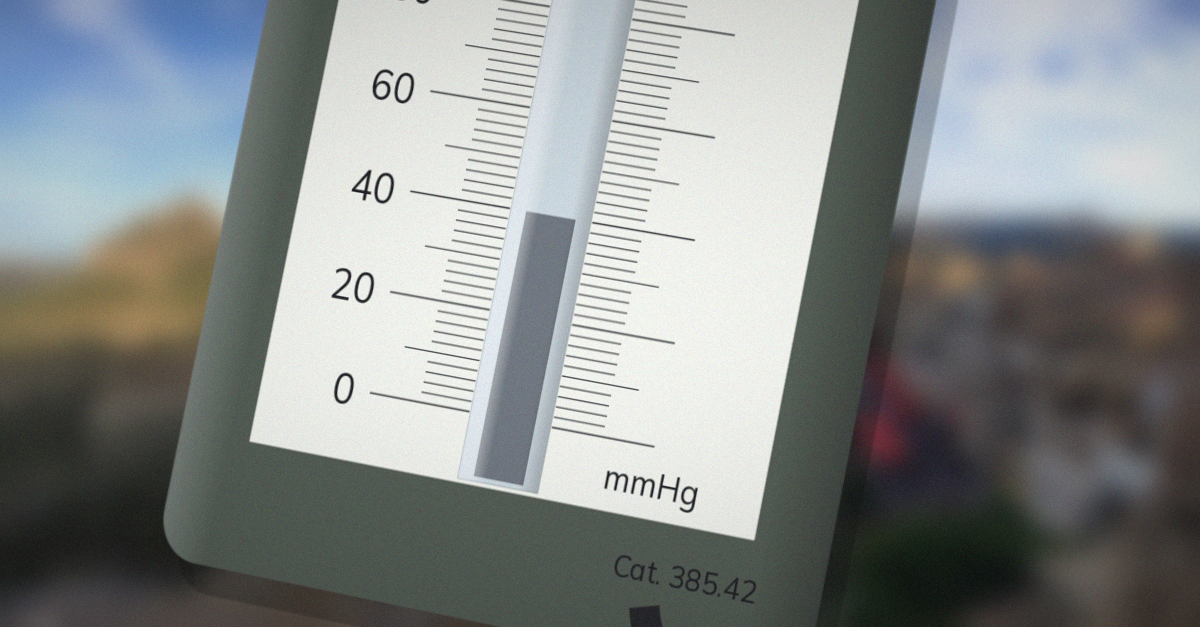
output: 40 mmHg
